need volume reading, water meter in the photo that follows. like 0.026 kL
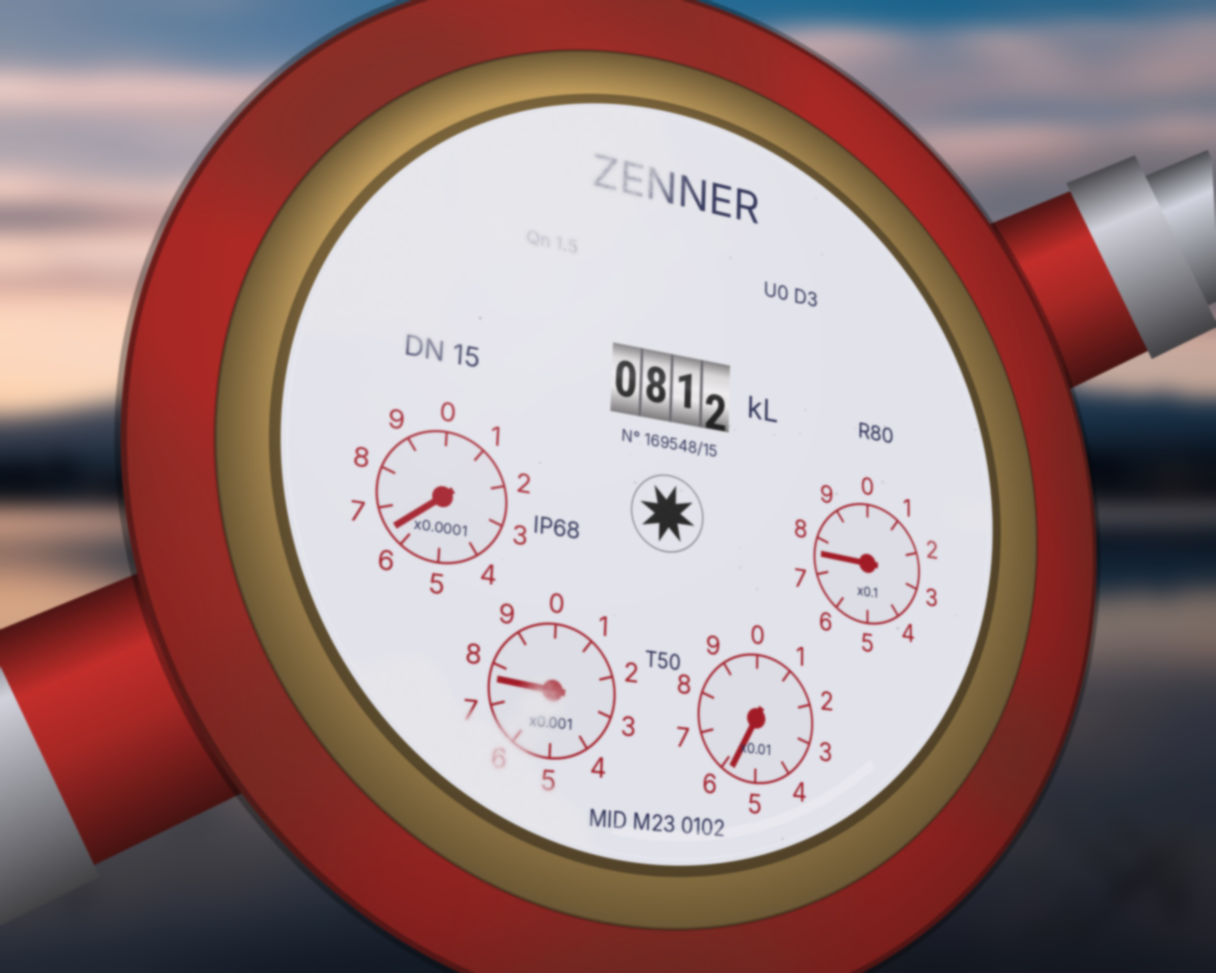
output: 811.7576 kL
